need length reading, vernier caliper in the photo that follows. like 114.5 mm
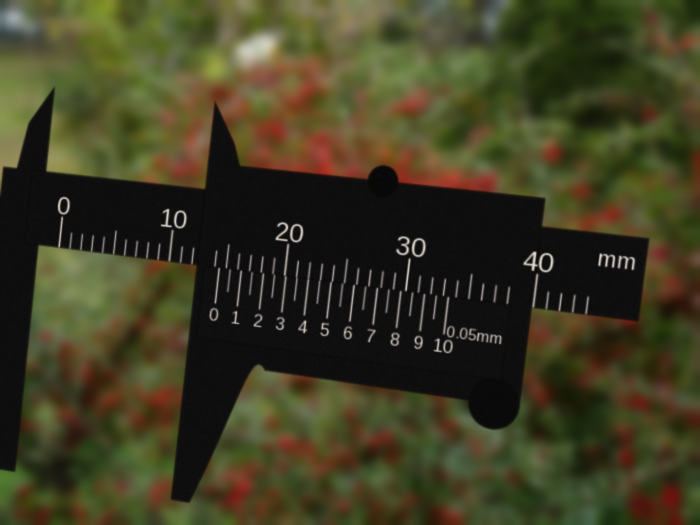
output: 14.4 mm
